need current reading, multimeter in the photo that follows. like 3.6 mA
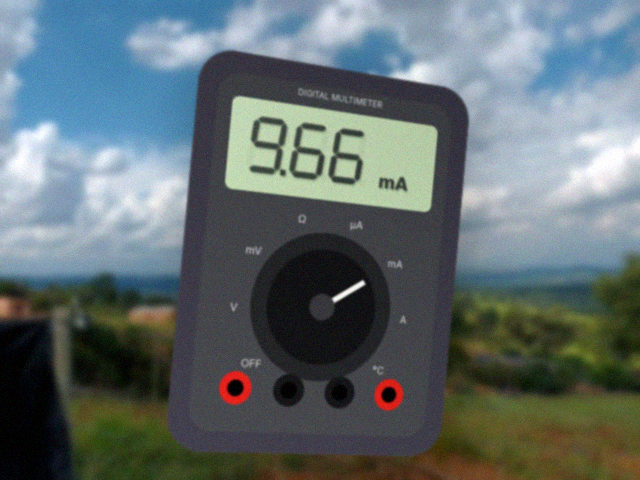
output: 9.66 mA
